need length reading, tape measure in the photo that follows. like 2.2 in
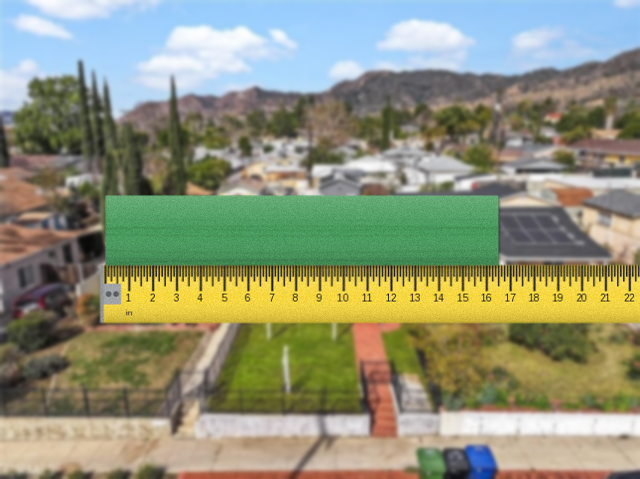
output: 16.5 in
